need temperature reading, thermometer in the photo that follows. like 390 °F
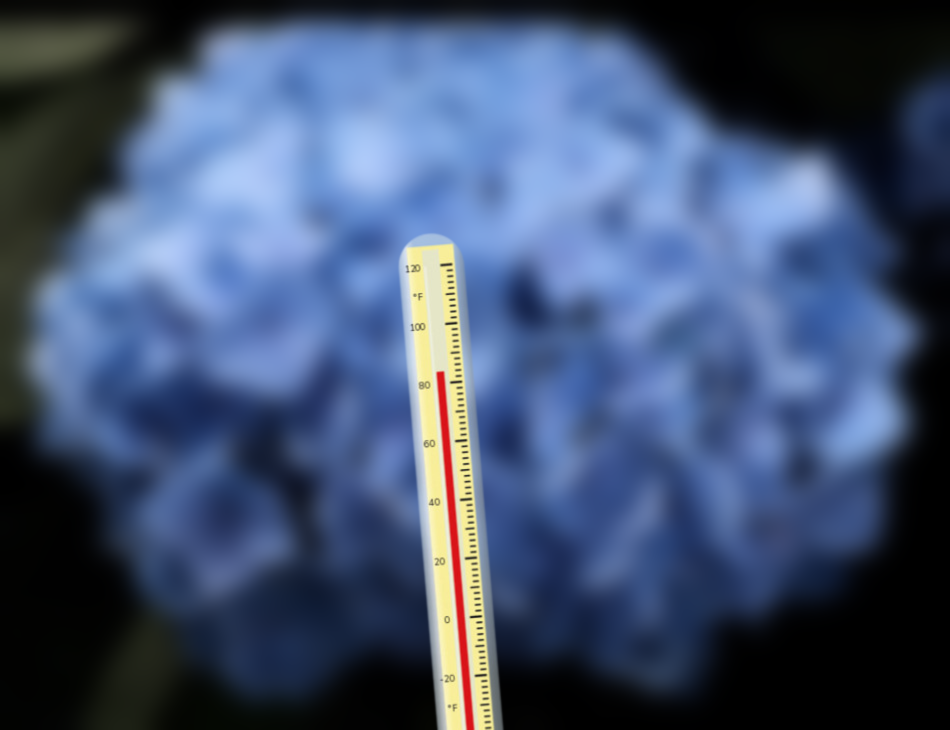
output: 84 °F
